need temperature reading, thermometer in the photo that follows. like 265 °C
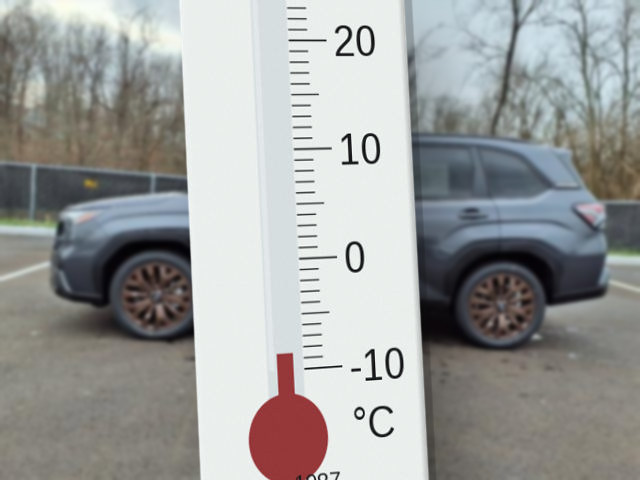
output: -8.5 °C
